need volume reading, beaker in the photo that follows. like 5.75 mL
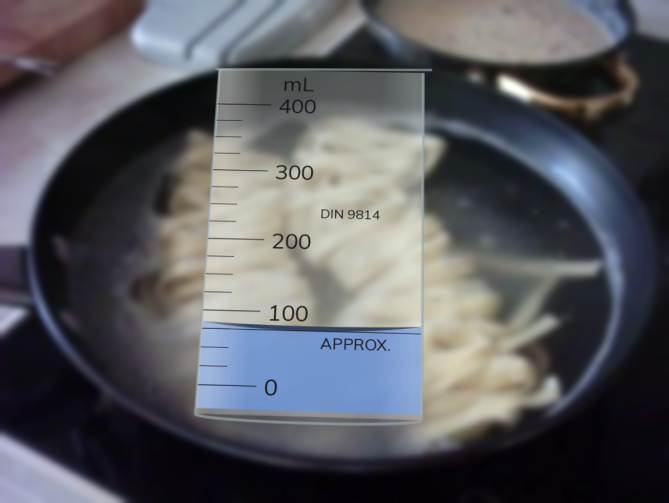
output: 75 mL
